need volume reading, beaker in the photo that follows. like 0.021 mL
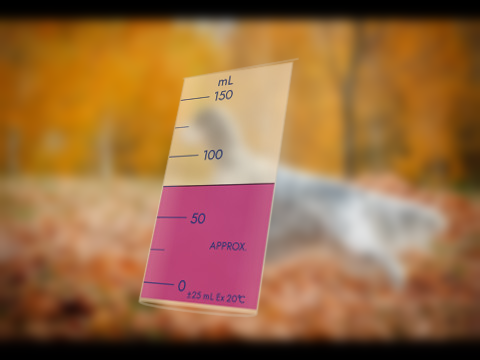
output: 75 mL
